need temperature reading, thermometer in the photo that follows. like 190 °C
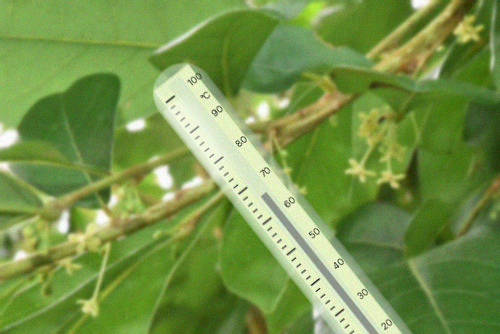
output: 66 °C
